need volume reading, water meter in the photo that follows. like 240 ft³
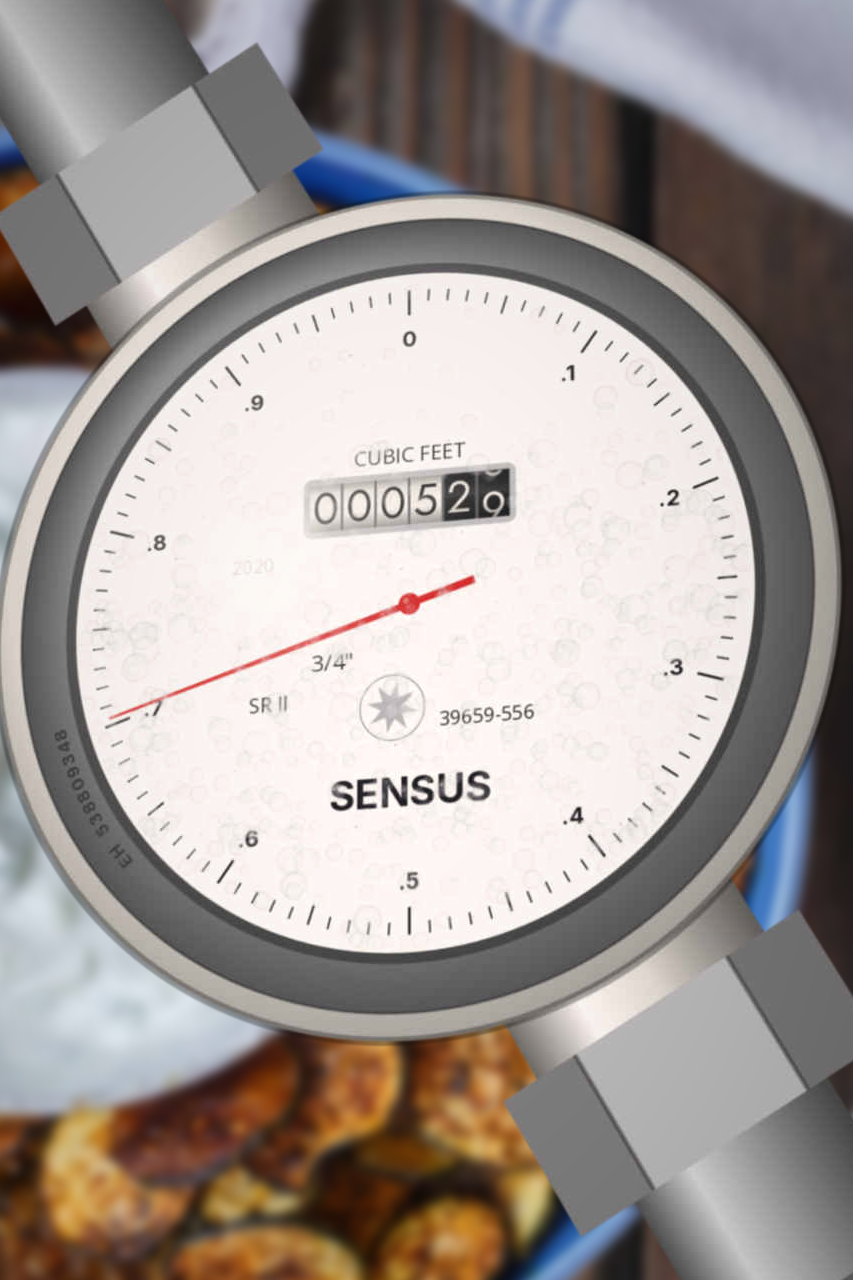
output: 528.70 ft³
